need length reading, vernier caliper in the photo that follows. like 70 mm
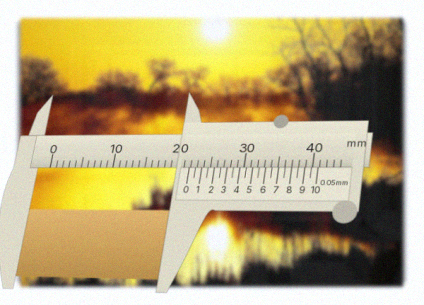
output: 21.8 mm
